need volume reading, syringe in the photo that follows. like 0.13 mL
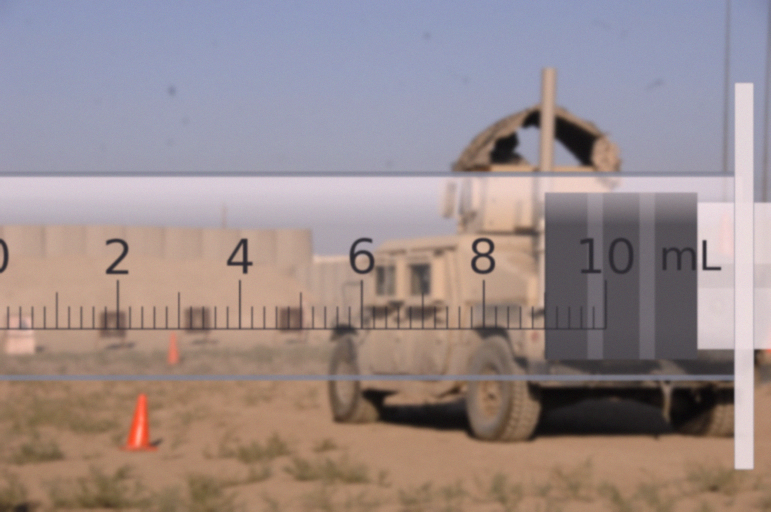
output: 9 mL
